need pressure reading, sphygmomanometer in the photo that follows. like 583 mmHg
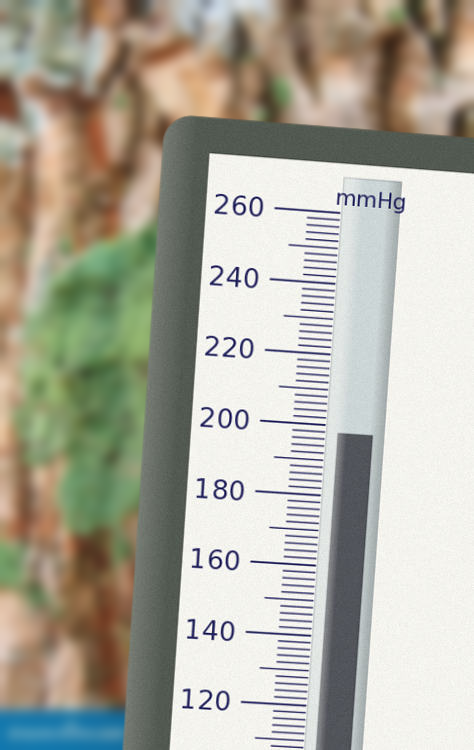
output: 198 mmHg
